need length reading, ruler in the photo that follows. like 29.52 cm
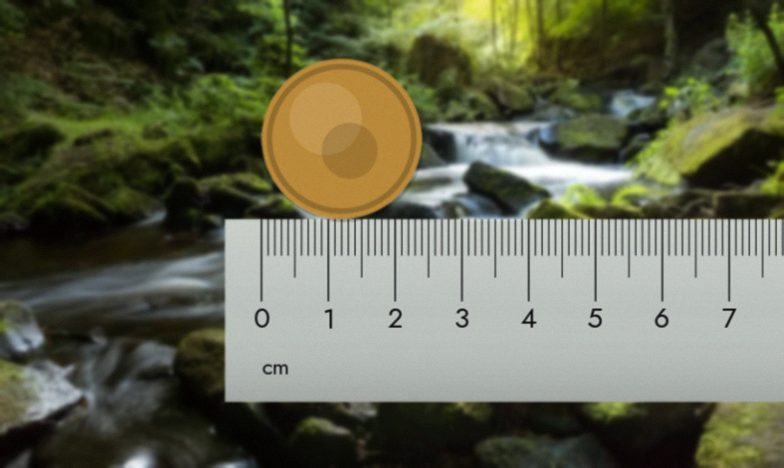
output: 2.4 cm
